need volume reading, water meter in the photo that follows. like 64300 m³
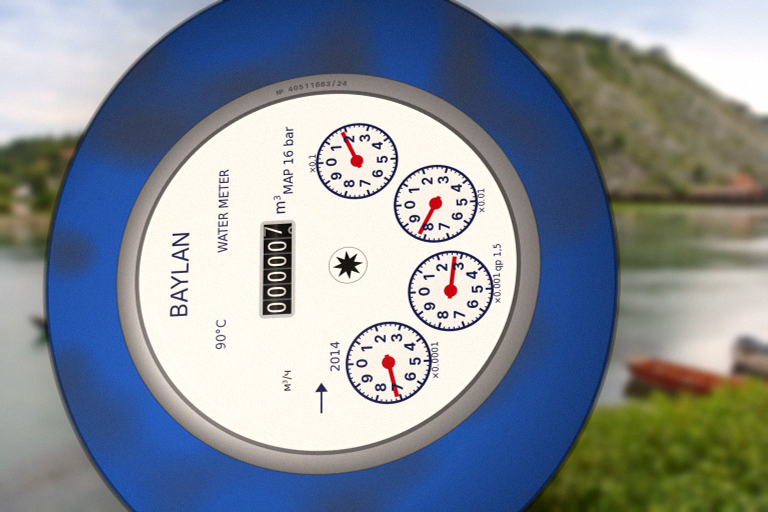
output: 7.1827 m³
